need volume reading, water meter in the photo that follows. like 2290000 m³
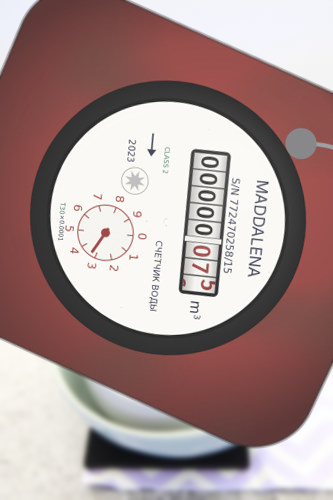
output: 0.0753 m³
